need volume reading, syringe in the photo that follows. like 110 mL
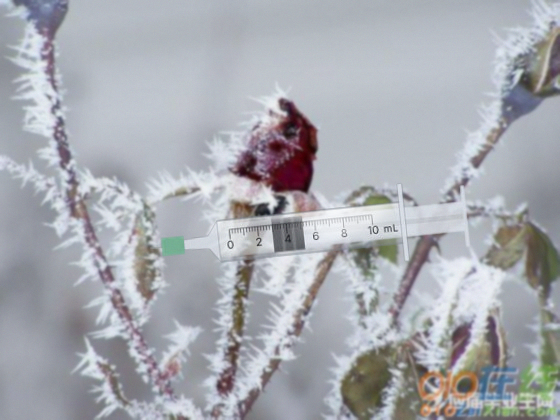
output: 3 mL
